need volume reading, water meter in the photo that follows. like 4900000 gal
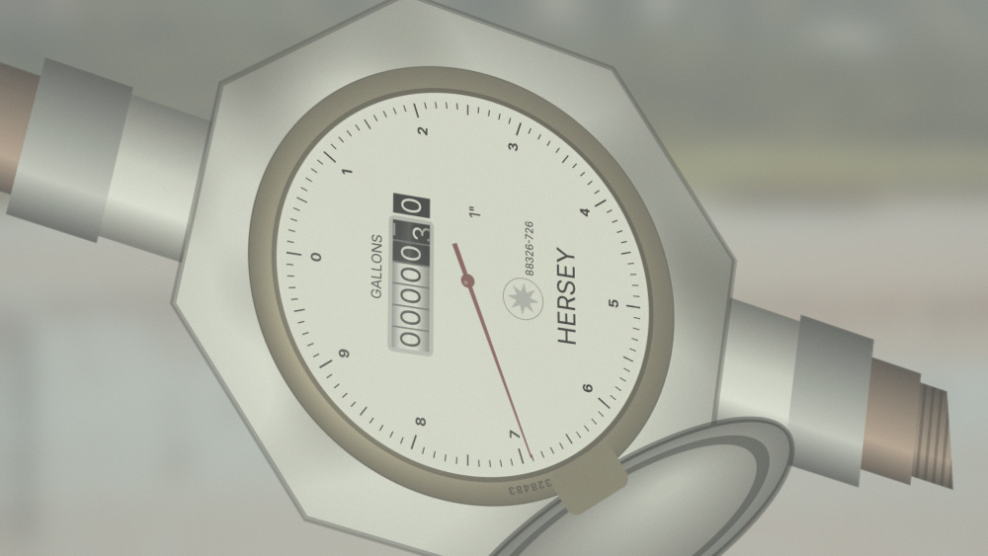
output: 26.9 gal
